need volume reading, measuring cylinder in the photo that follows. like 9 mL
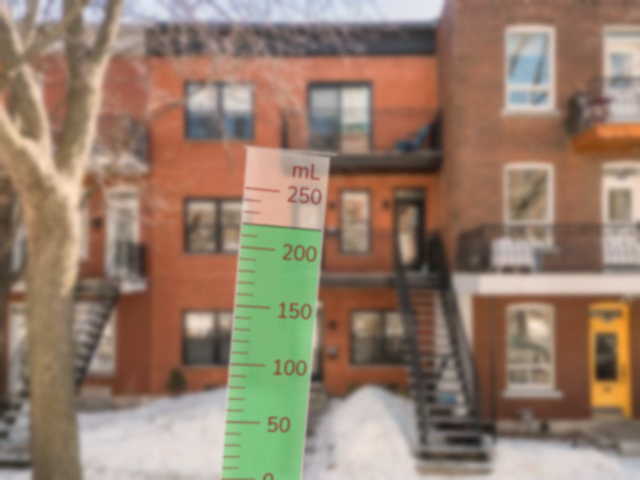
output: 220 mL
